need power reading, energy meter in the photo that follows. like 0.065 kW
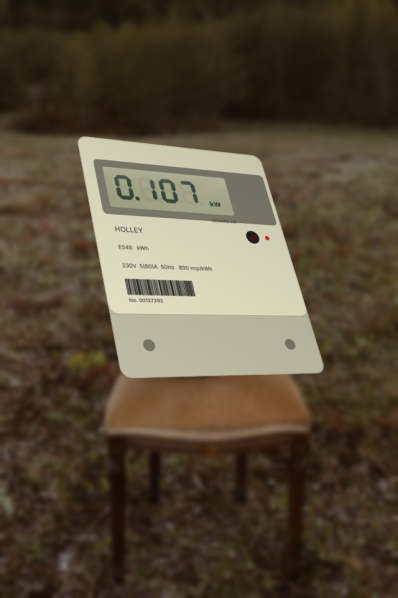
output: 0.107 kW
